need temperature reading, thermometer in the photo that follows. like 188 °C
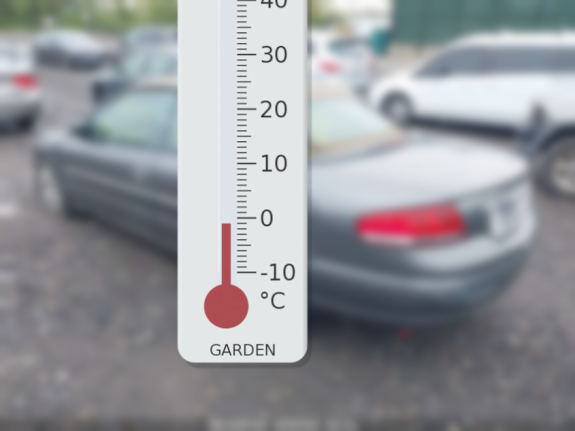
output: -1 °C
